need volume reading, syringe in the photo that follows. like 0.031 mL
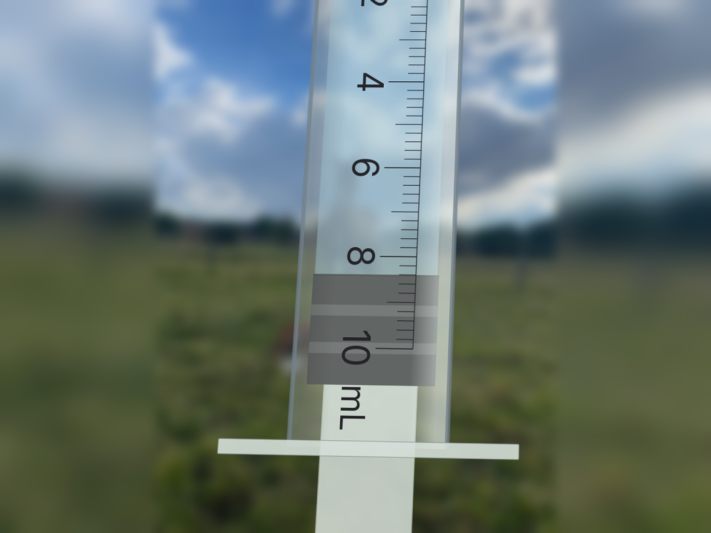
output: 8.4 mL
